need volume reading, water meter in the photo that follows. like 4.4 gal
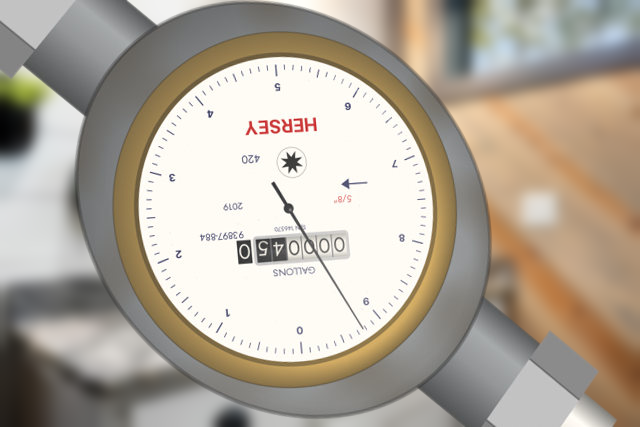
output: 449.2 gal
